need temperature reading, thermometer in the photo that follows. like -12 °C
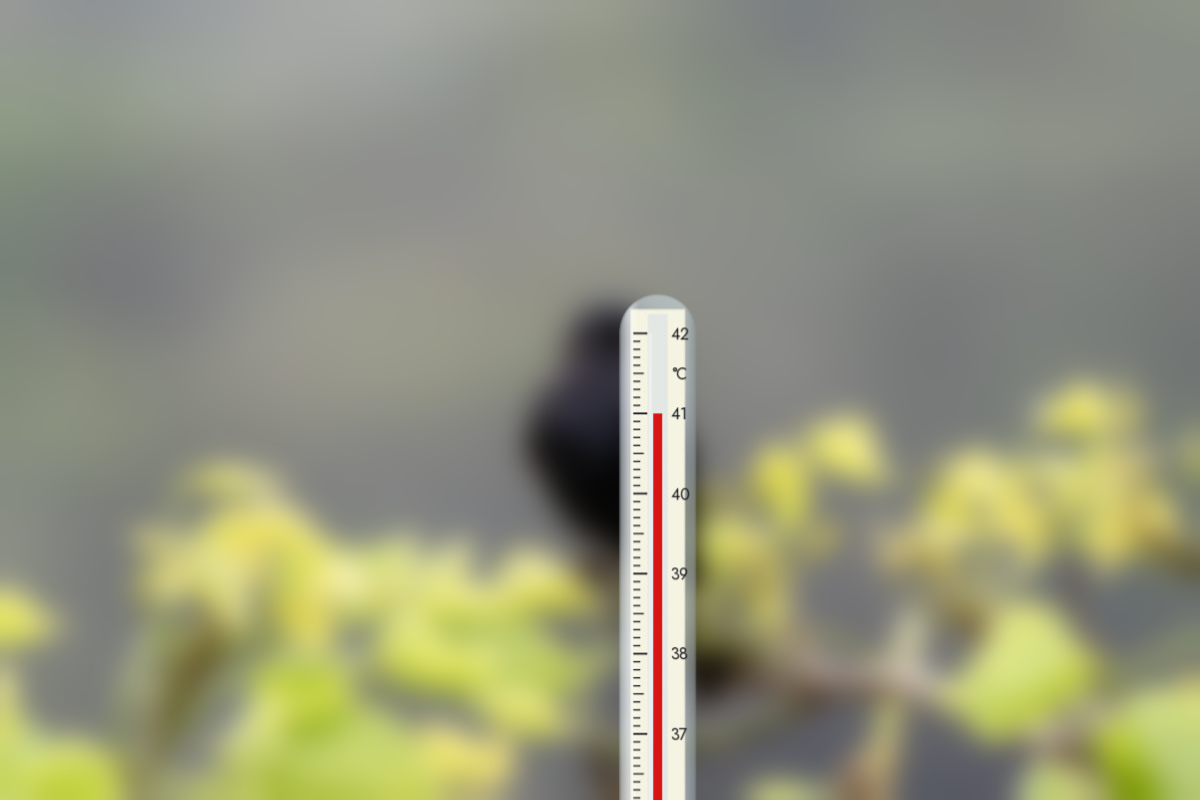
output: 41 °C
